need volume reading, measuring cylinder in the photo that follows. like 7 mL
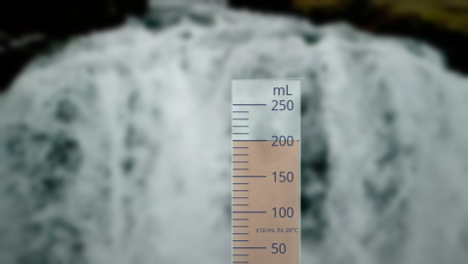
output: 200 mL
